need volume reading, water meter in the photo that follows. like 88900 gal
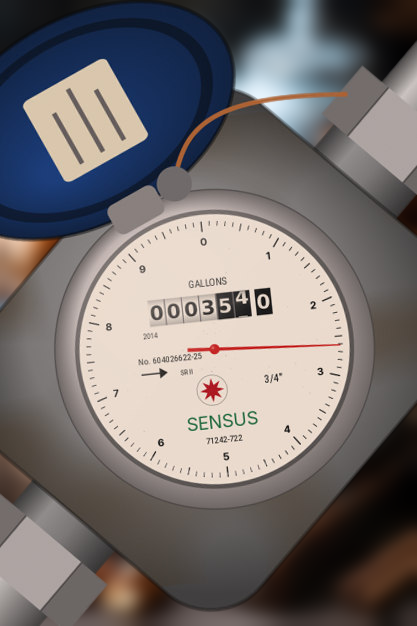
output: 3542.6 gal
